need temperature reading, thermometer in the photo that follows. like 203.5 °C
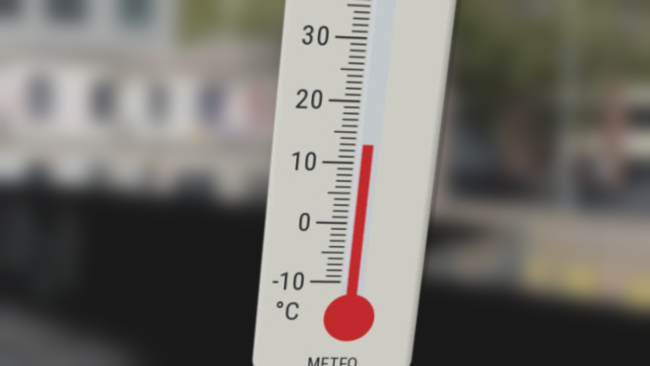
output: 13 °C
